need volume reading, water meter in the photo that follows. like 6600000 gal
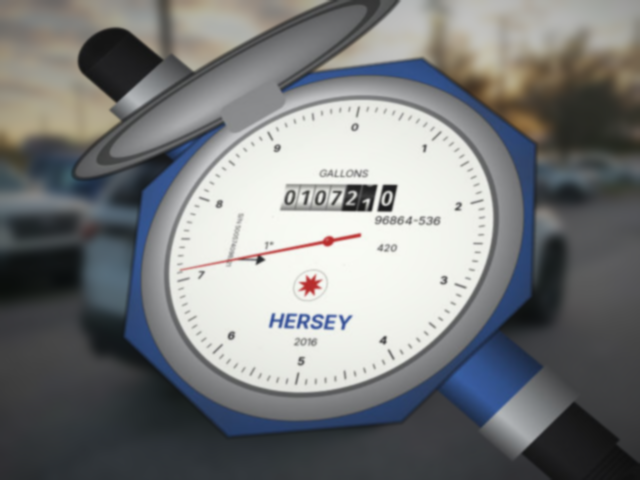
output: 107207.1 gal
